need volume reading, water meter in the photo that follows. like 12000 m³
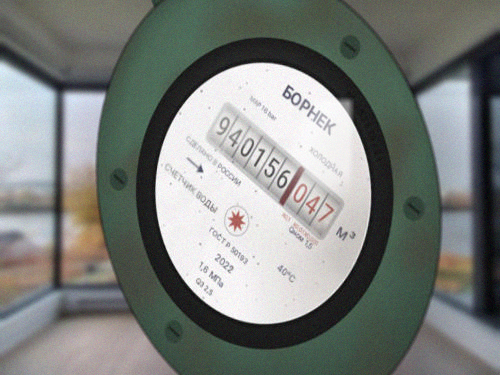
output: 940156.047 m³
